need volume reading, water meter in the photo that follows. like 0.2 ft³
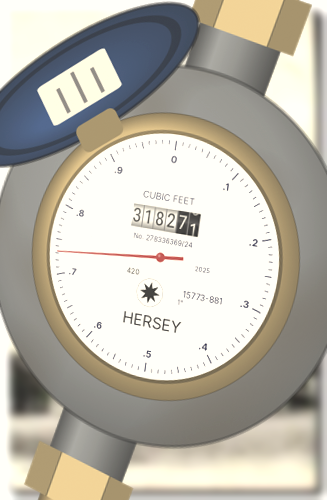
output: 318270.73 ft³
